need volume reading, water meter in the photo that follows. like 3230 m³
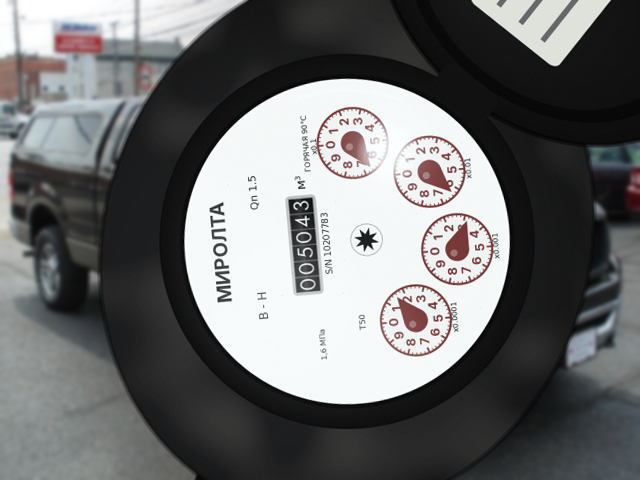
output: 5043.6631 m³
